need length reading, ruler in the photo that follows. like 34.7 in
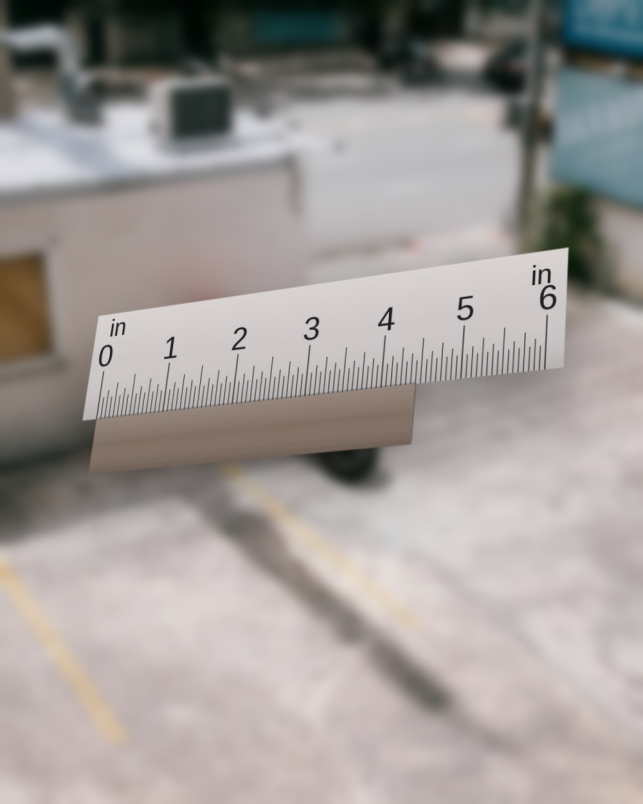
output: 4.4375 in
